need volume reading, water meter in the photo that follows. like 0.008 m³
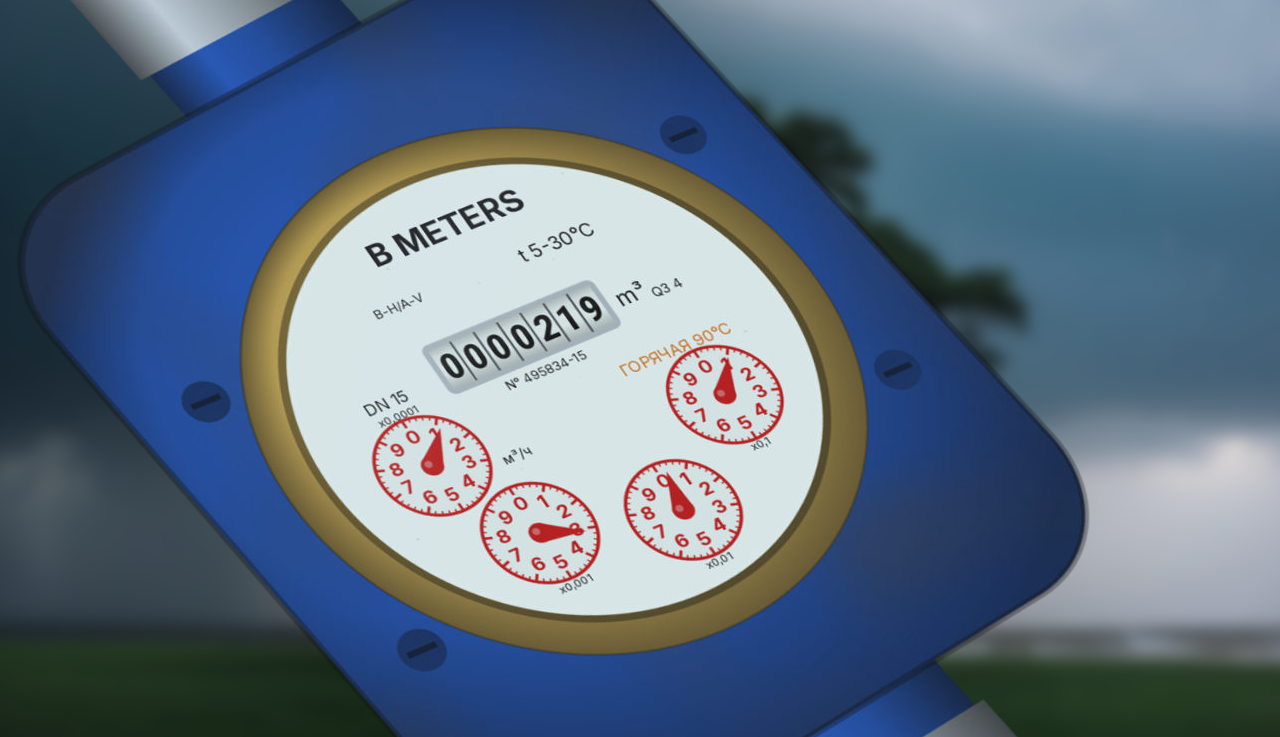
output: 219.1031 m³
